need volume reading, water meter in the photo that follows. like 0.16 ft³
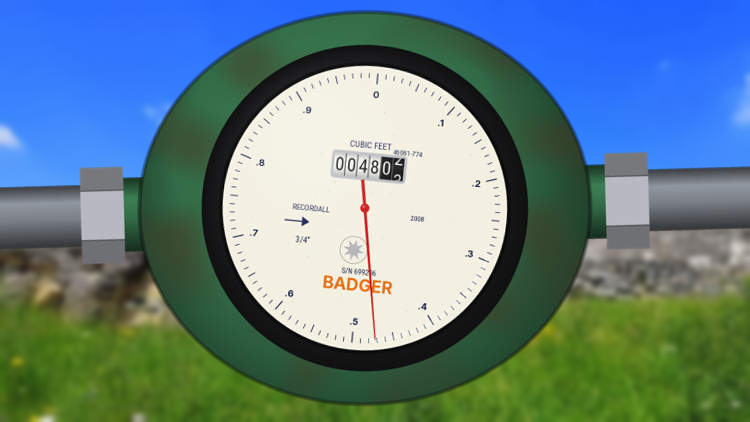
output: 4802.47 ft³
